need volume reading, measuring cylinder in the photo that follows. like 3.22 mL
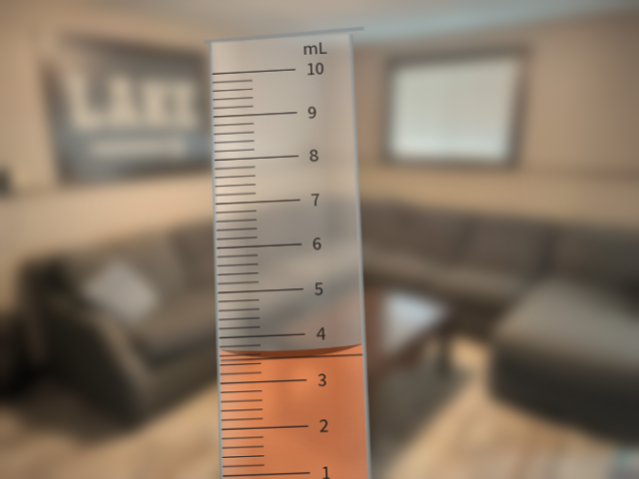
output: 3.5 mL
